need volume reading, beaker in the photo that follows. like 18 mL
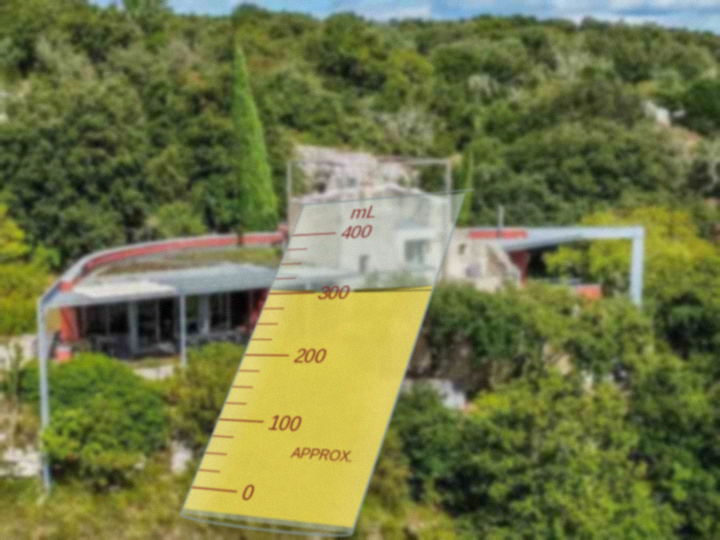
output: 300 mL
